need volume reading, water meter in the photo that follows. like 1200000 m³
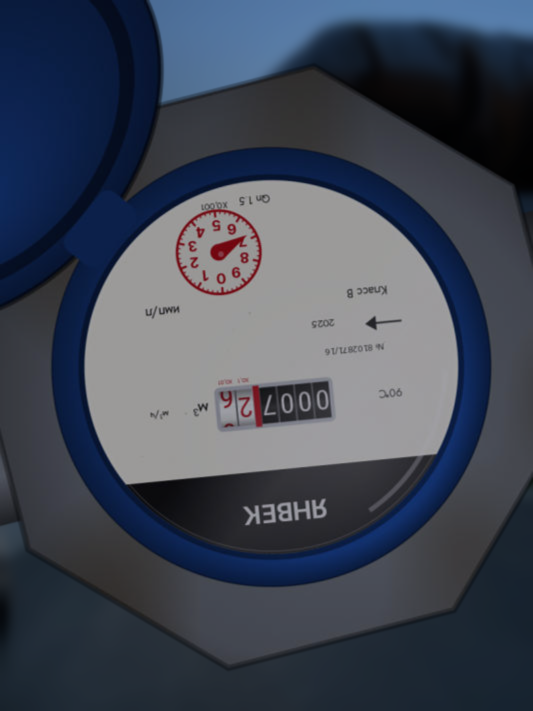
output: 7.256 m³
